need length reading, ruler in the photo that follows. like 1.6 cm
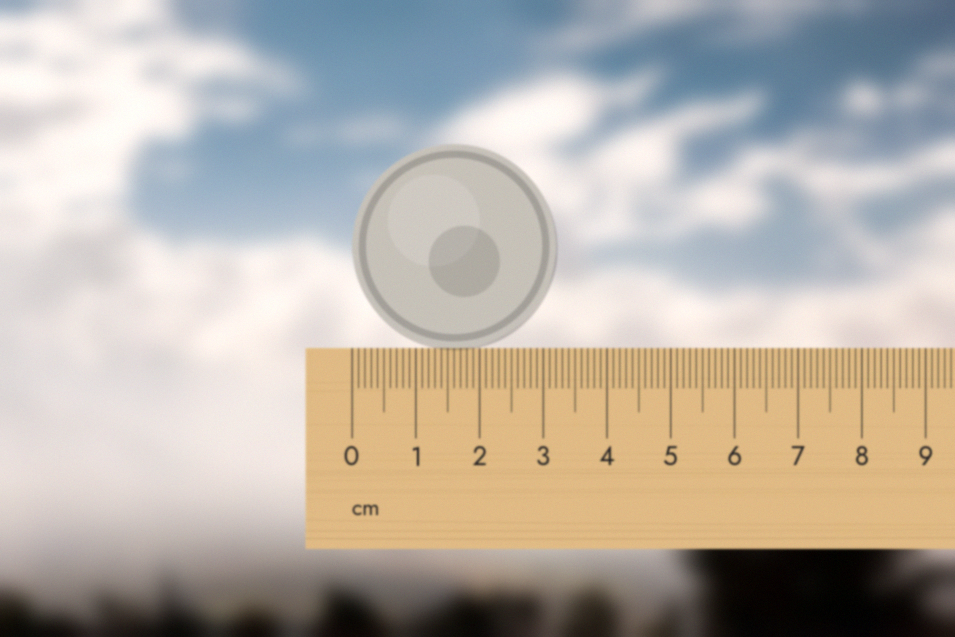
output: 3.2 cm
